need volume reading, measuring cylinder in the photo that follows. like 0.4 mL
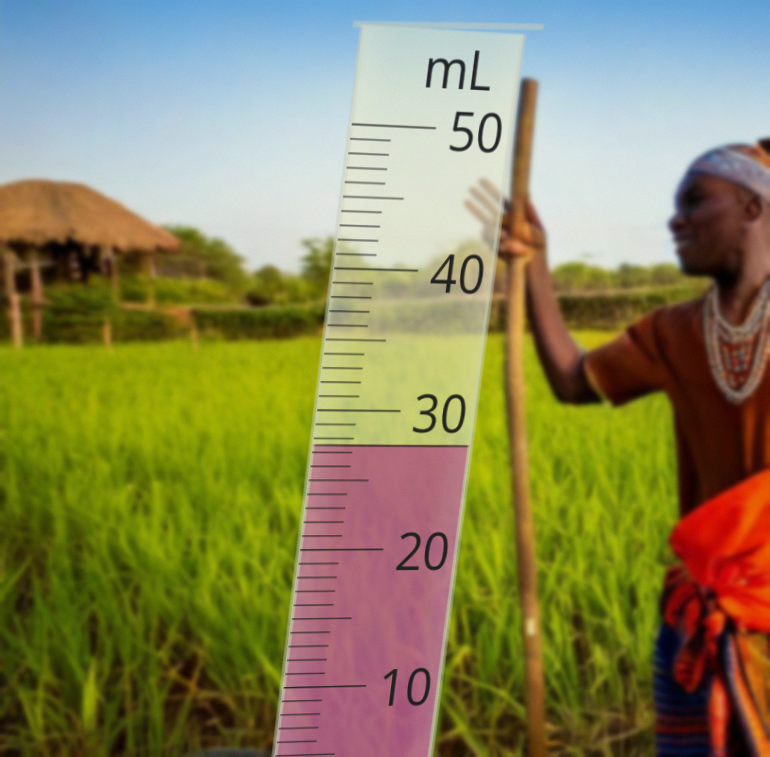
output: 27.5 mL
